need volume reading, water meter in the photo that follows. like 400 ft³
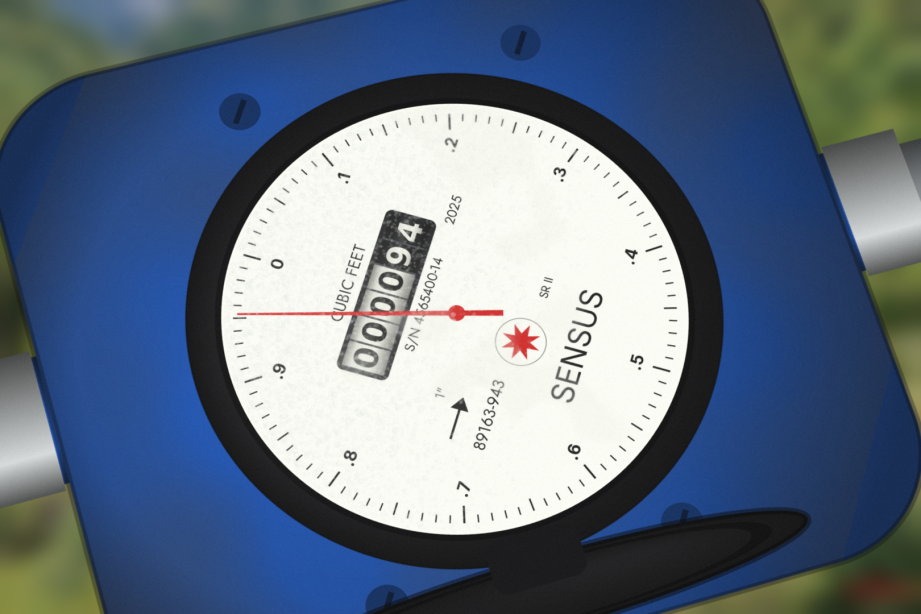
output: 93.95 ft³
